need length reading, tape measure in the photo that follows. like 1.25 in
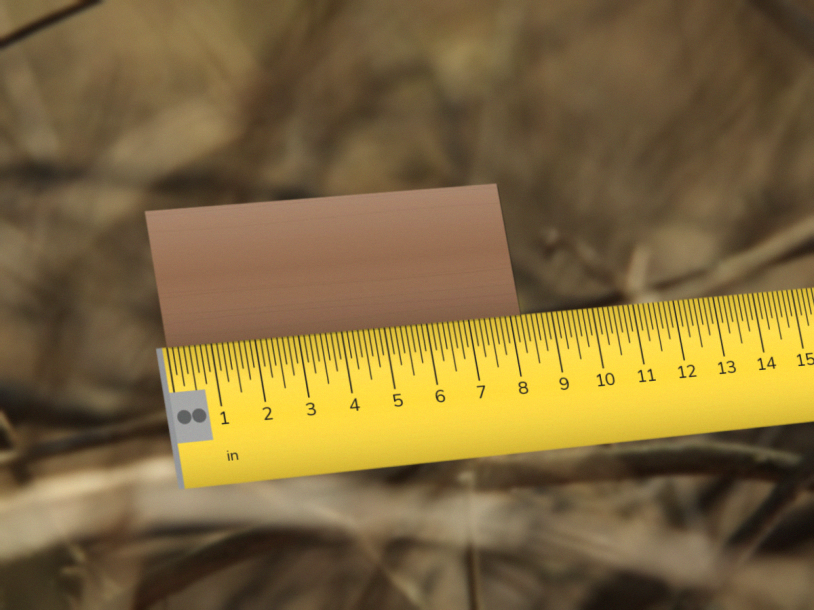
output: 8.25 in
